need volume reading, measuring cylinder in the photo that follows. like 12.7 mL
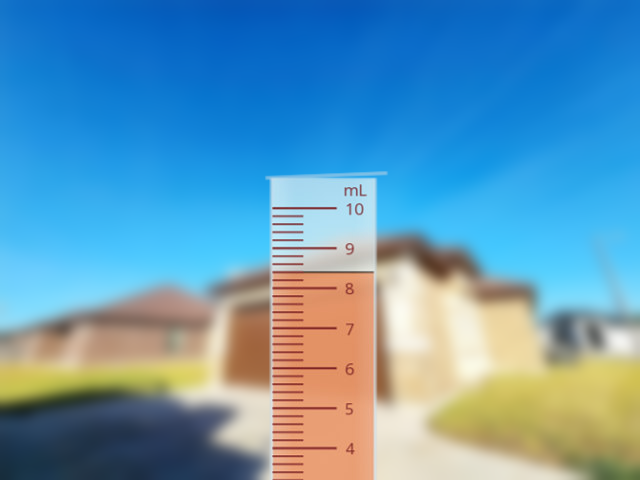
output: 8.4 mL
